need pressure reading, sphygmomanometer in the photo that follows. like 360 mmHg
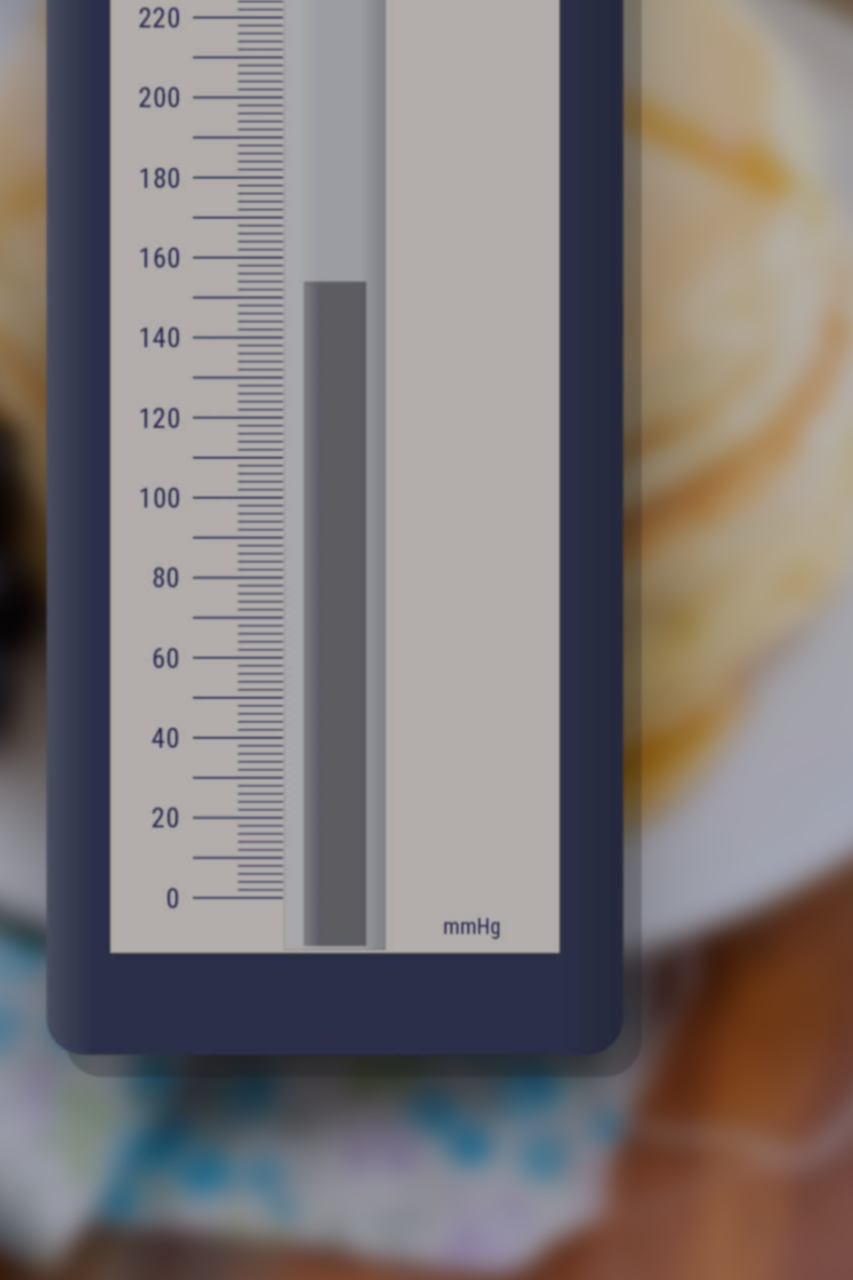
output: 154 mmHg
